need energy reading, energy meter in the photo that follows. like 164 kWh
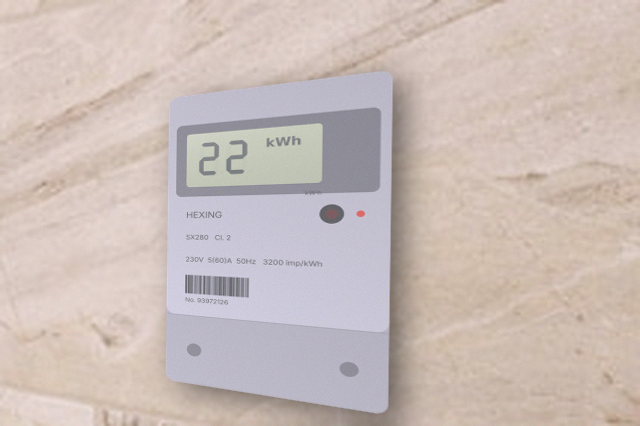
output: 22 kWh
